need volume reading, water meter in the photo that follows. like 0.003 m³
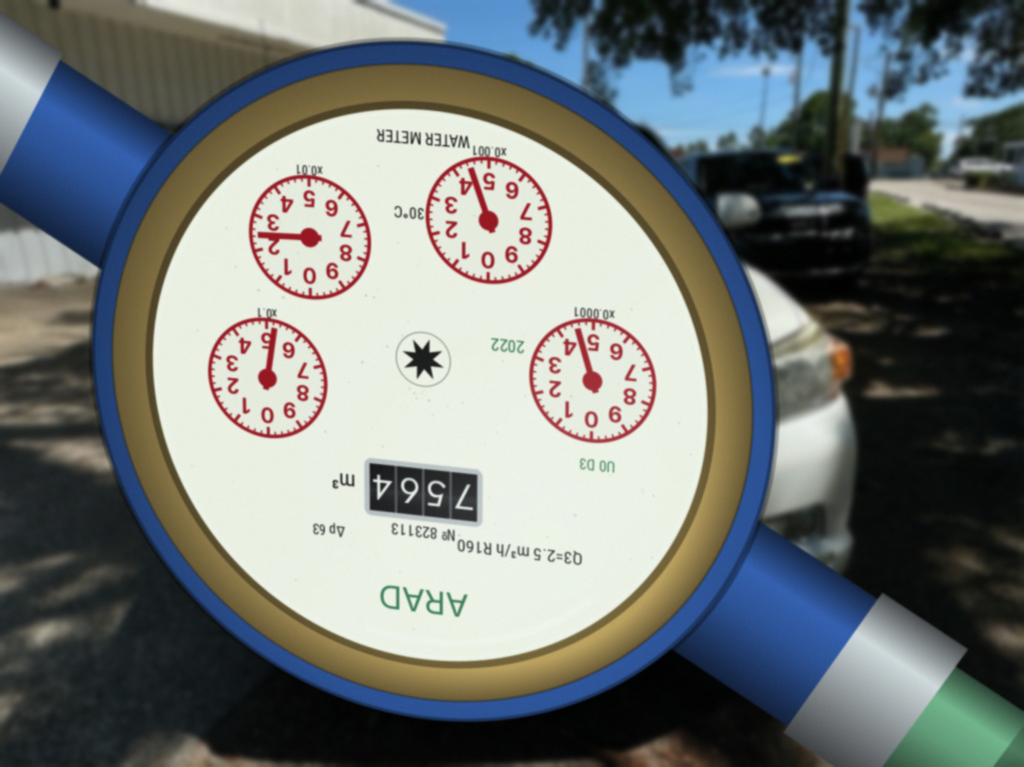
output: 7564.5244 m³
